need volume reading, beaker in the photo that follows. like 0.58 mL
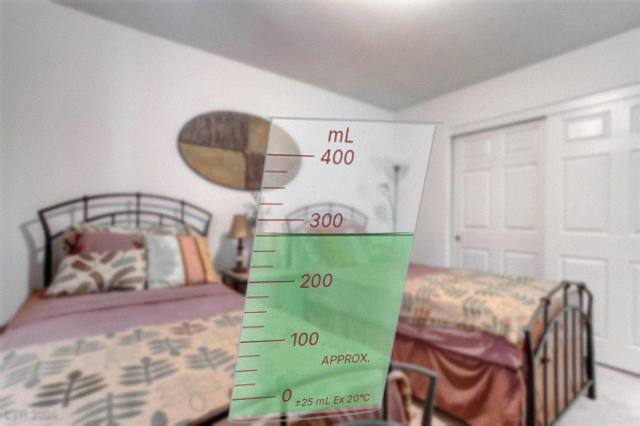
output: 275 mL
